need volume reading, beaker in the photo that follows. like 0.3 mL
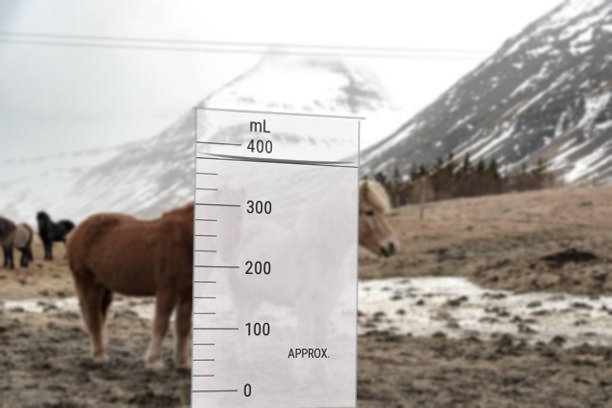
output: 375 mL
